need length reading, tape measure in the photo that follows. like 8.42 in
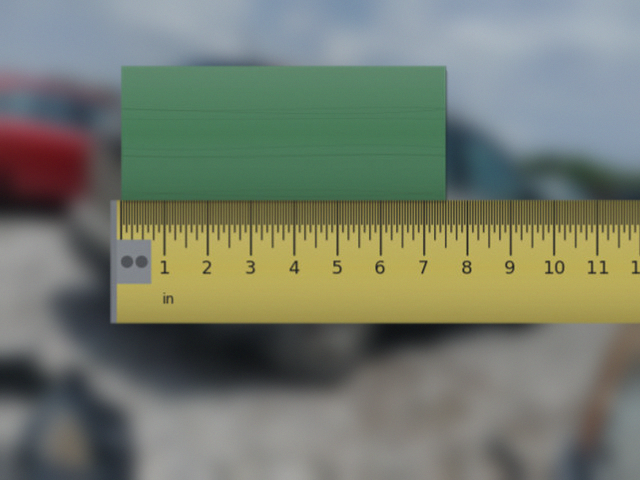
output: 7.5 in
